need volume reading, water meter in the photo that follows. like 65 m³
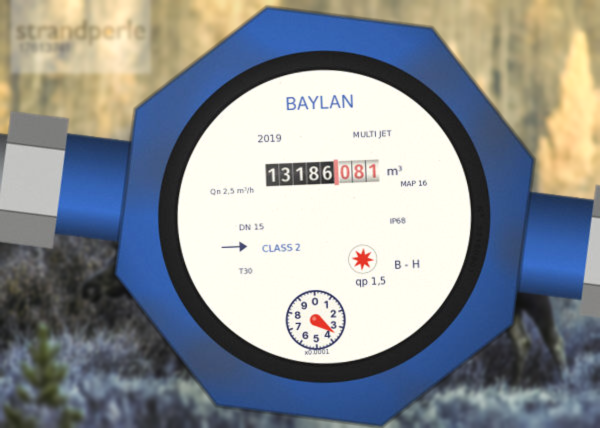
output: 13186.0813 m³
